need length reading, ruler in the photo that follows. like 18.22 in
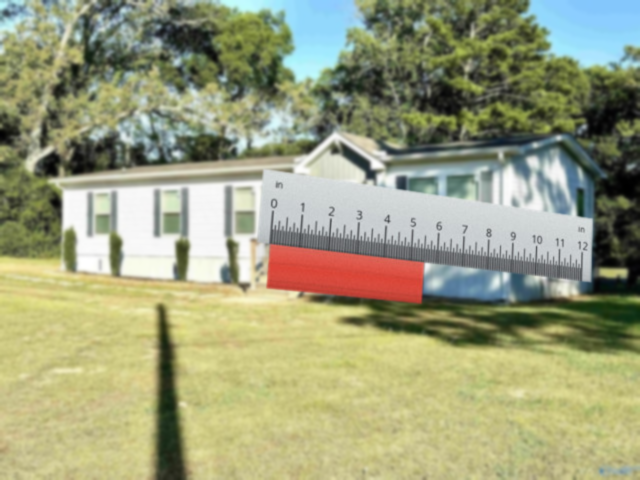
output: 5.5 in
